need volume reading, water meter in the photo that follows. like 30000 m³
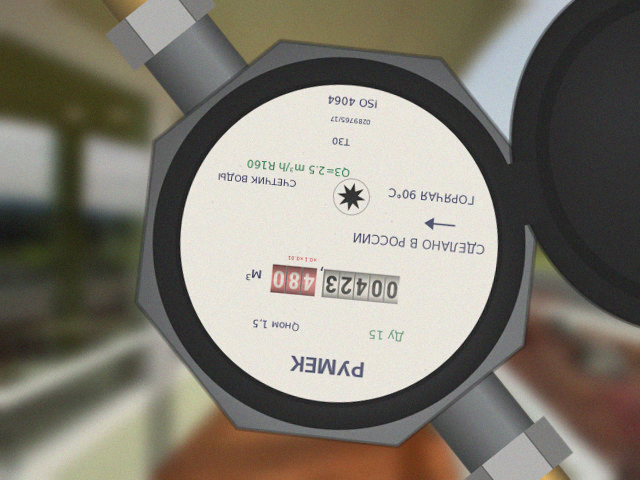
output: 423.480 m³
